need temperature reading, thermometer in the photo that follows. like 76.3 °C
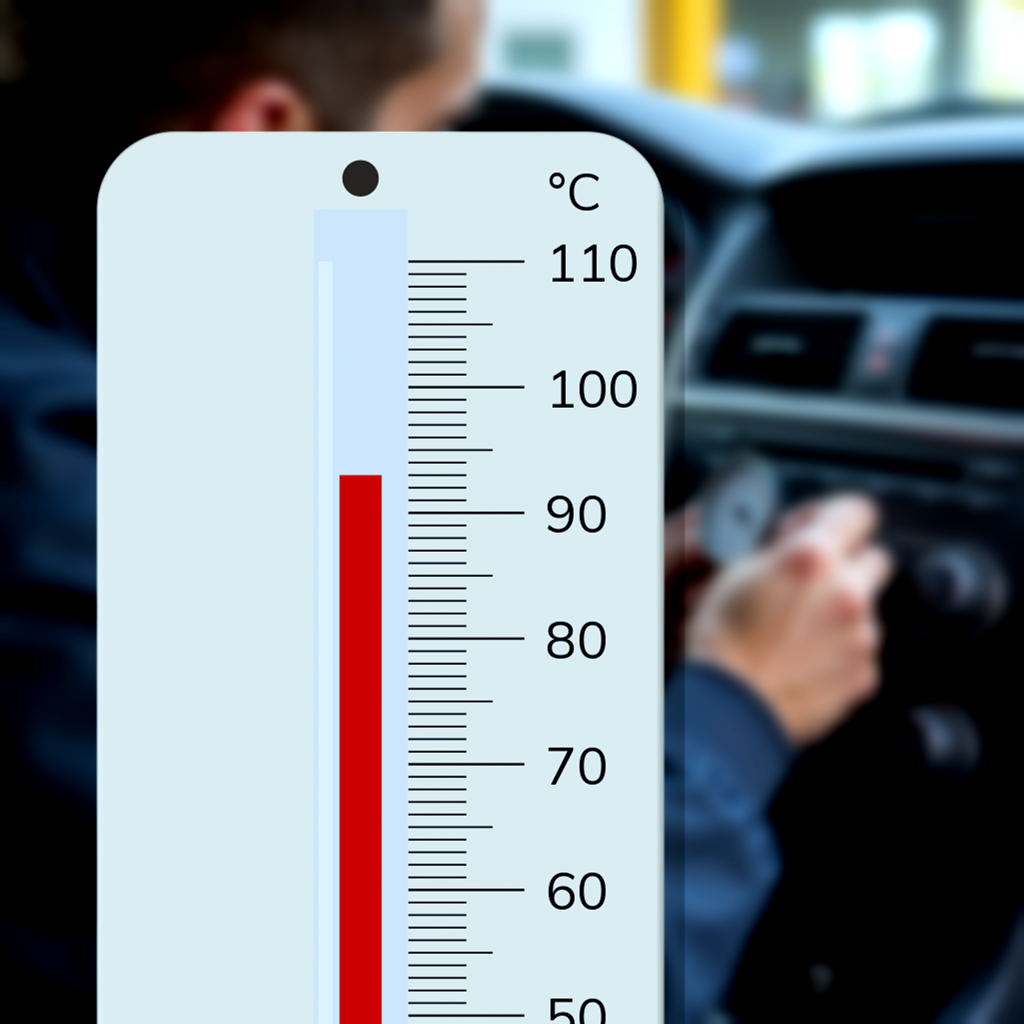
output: 93 °C
